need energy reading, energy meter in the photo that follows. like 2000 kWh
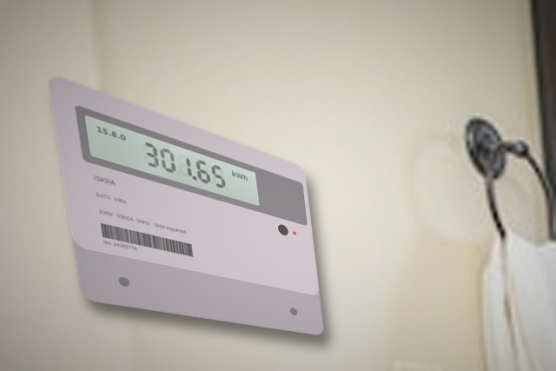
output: 301.65 kWh
